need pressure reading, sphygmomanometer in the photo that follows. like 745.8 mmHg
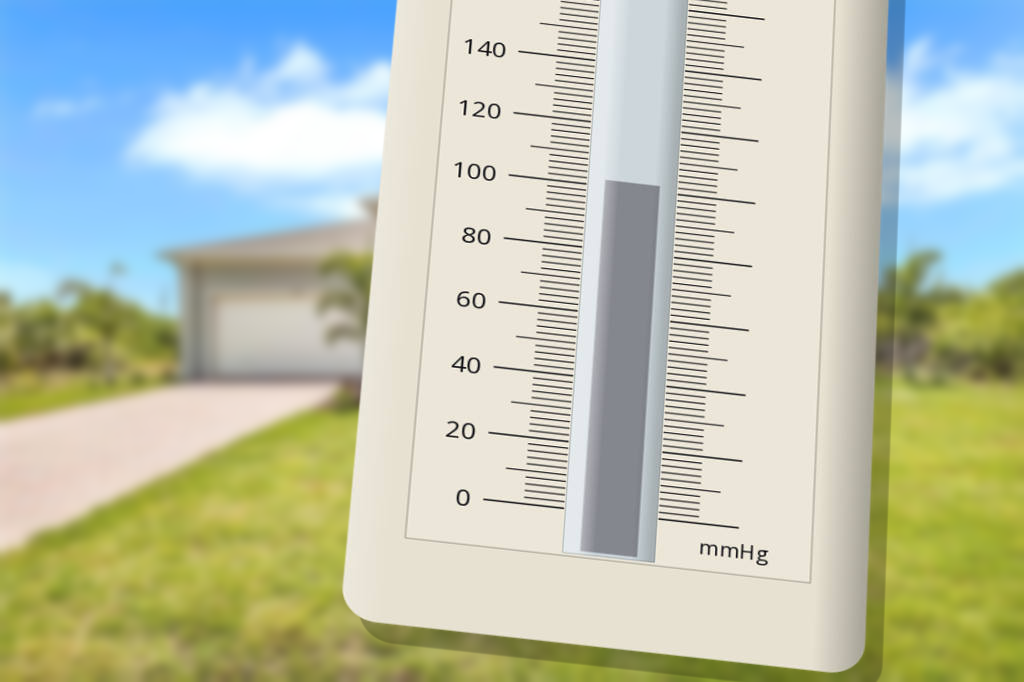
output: 102 mmHg
